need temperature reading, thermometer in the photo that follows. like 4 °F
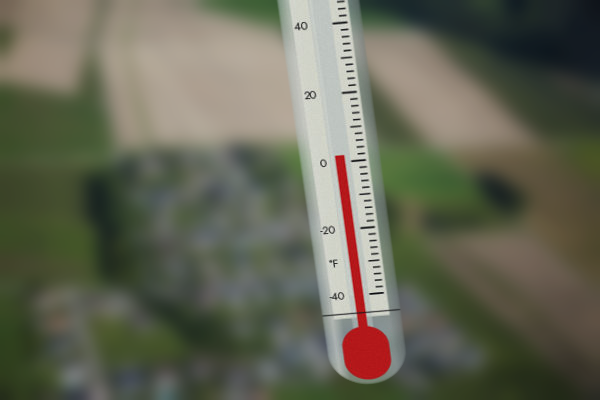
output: 2 °F
